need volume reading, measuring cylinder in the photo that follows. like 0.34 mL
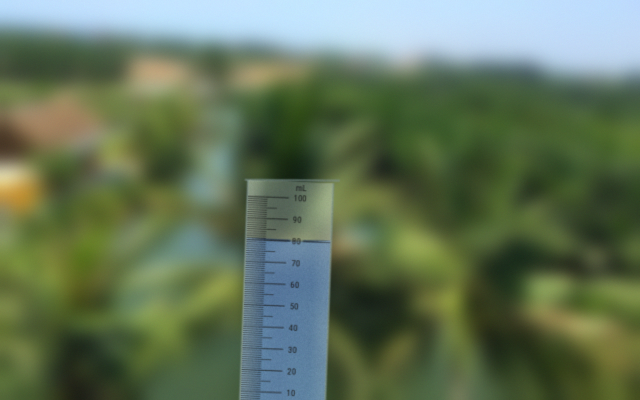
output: 80 mL
